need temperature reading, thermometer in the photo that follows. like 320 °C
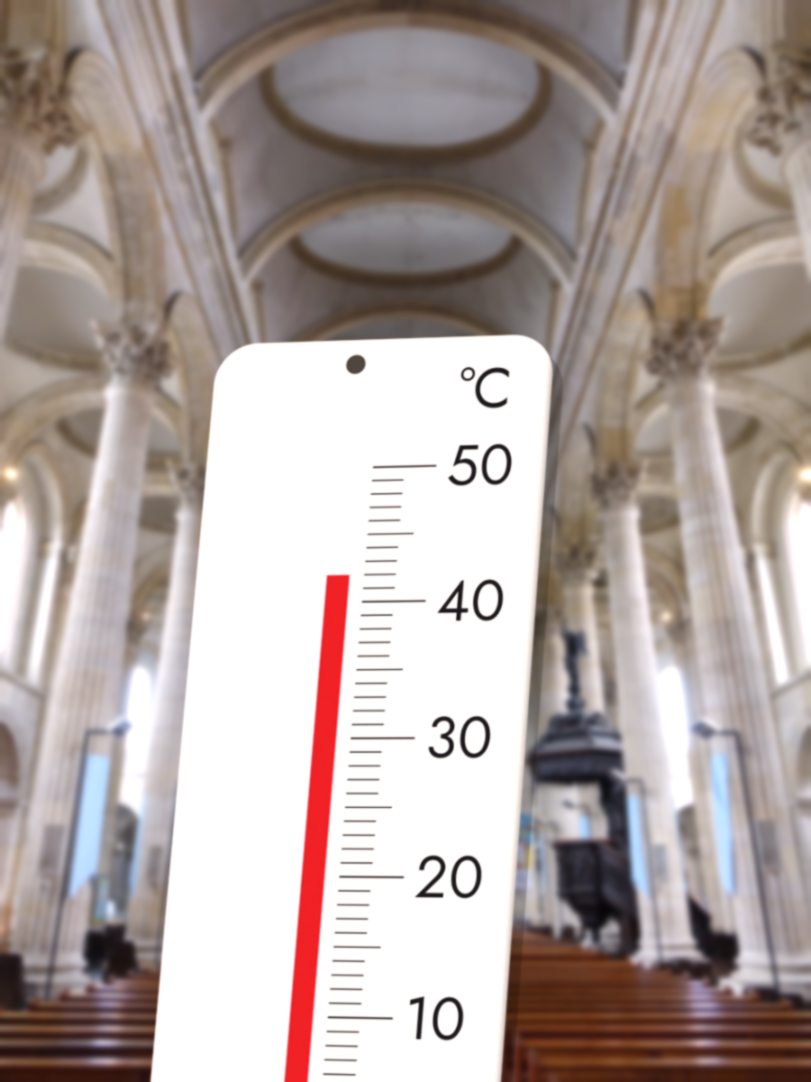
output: 42 °C
